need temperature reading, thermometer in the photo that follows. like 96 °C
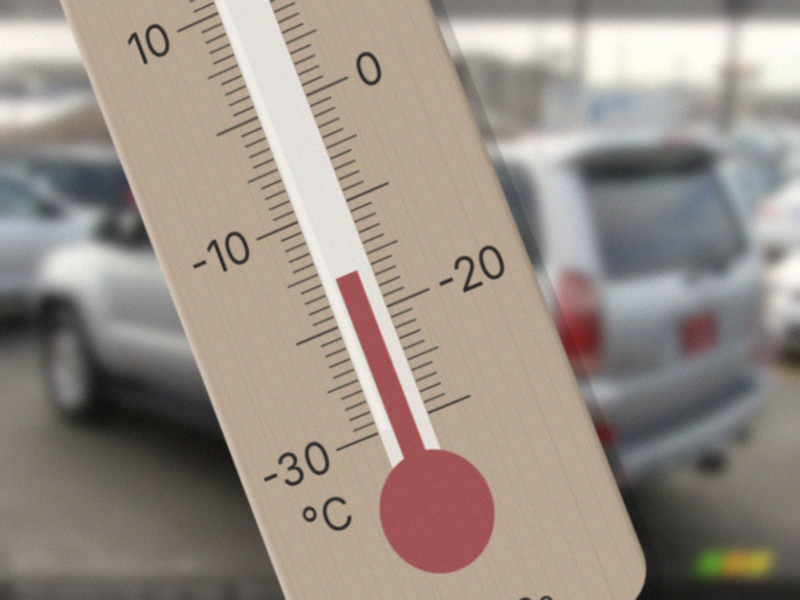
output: -16 °C
